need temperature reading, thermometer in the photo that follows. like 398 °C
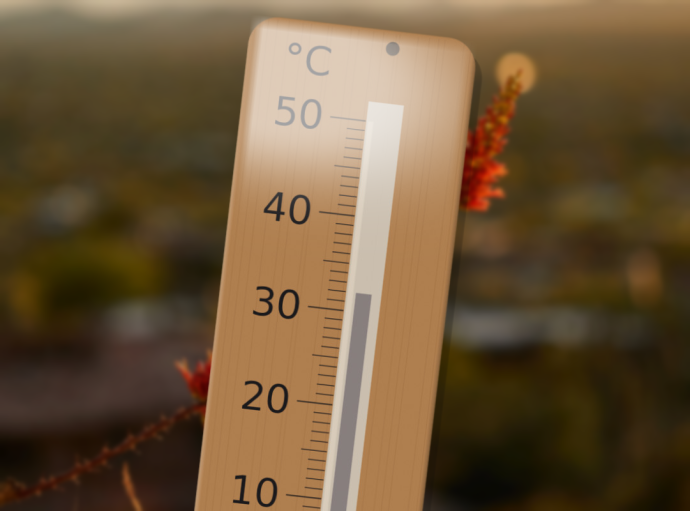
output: 32 °C
